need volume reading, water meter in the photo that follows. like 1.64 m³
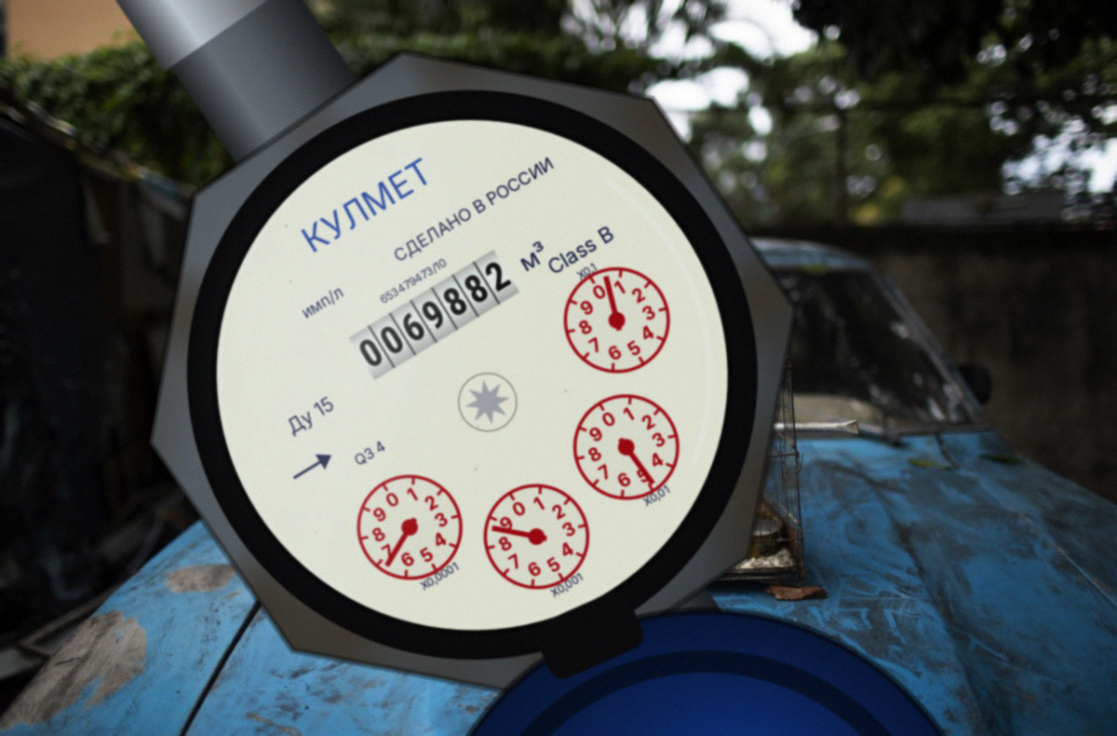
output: 69882.0486 m³
